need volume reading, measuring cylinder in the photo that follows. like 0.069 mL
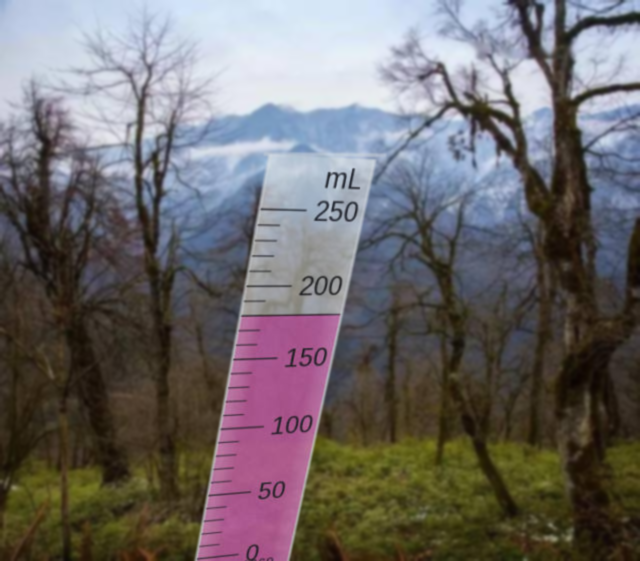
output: 180 mL
